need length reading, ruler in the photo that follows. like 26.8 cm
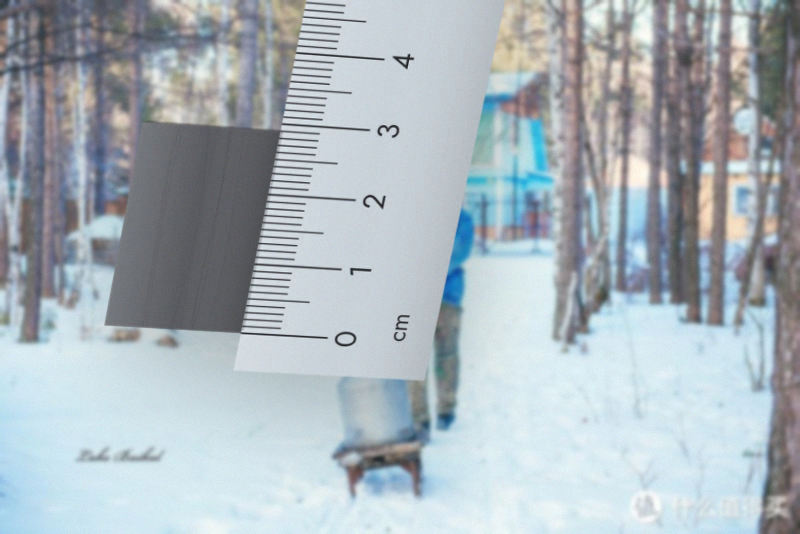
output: 2.9 cm
